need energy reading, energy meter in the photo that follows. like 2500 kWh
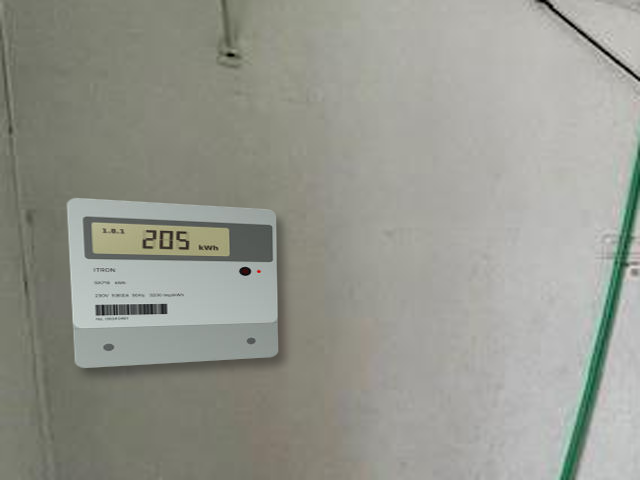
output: 205 kWh
